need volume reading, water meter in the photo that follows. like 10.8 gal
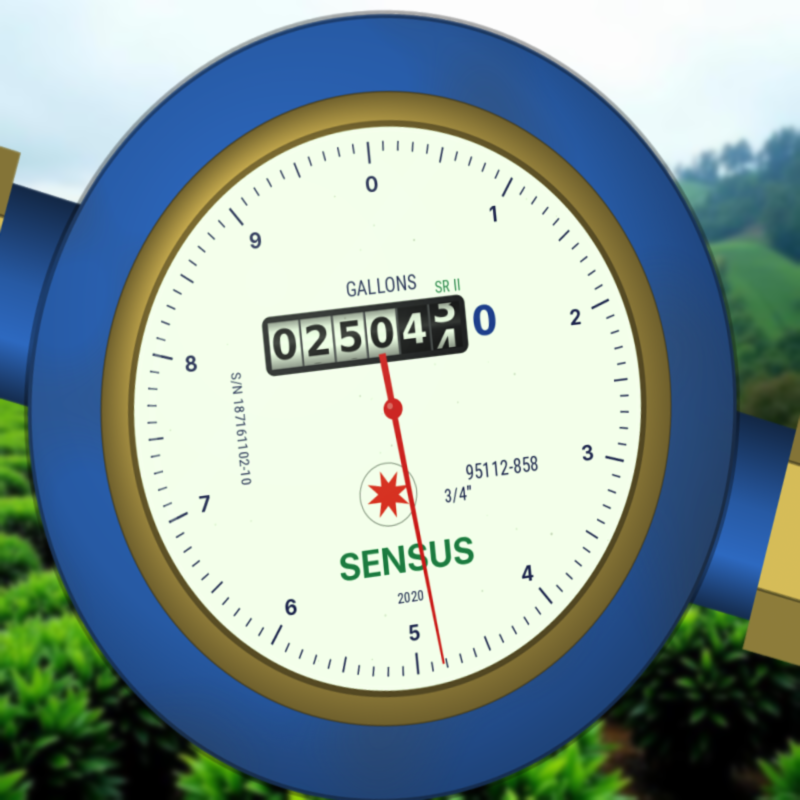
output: 250434.8 gal
